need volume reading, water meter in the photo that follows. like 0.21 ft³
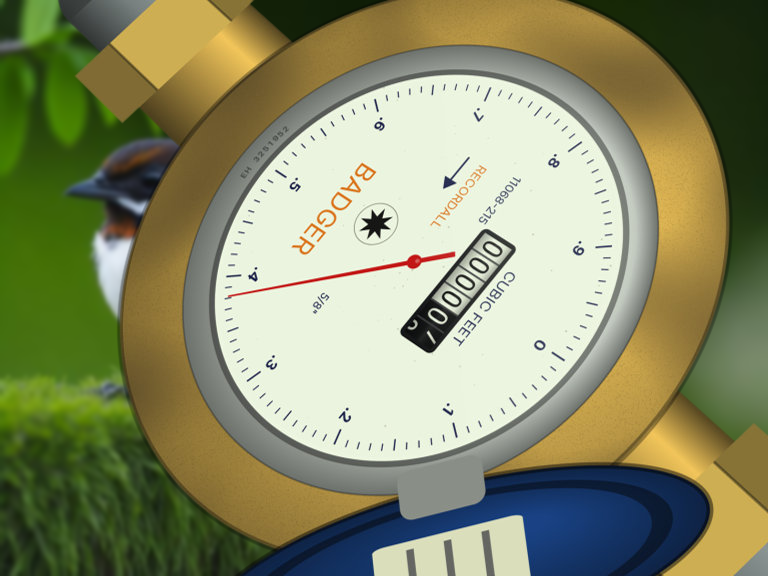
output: 7.38 ft³
